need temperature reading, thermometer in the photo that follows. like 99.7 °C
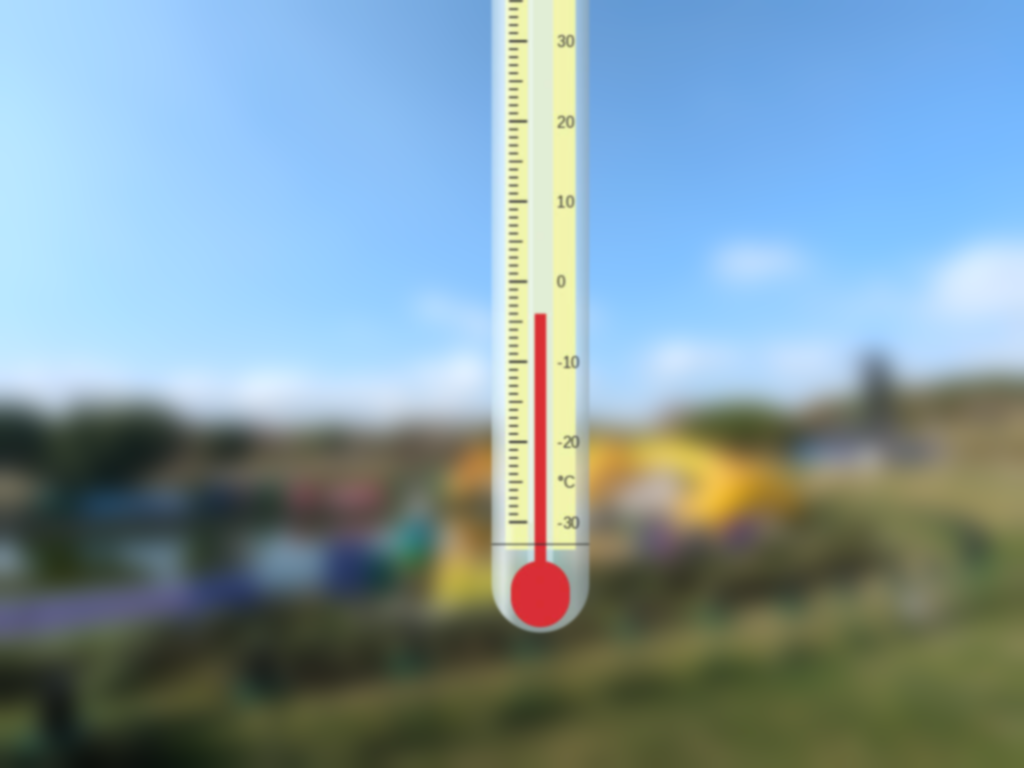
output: -4 °C
